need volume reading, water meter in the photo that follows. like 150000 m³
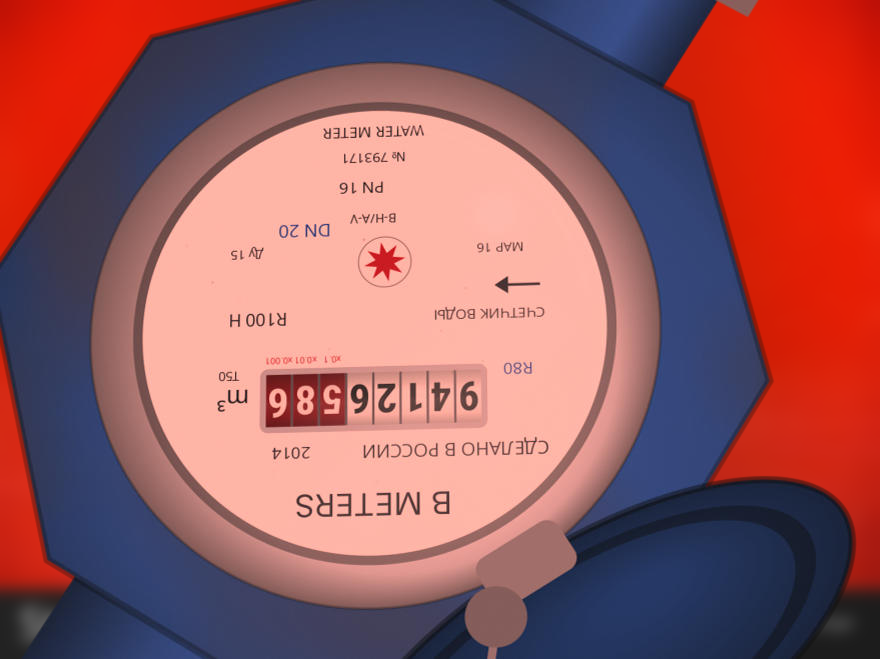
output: 94126.586 m³
